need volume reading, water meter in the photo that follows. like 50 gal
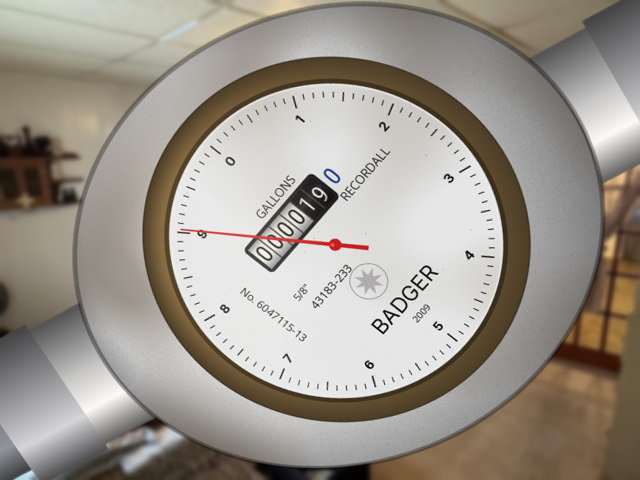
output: 189.0 gal
